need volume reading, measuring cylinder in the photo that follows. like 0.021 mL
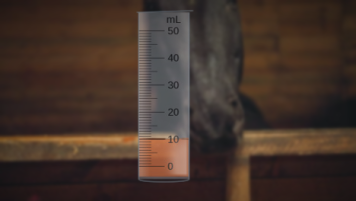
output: 10 mL
